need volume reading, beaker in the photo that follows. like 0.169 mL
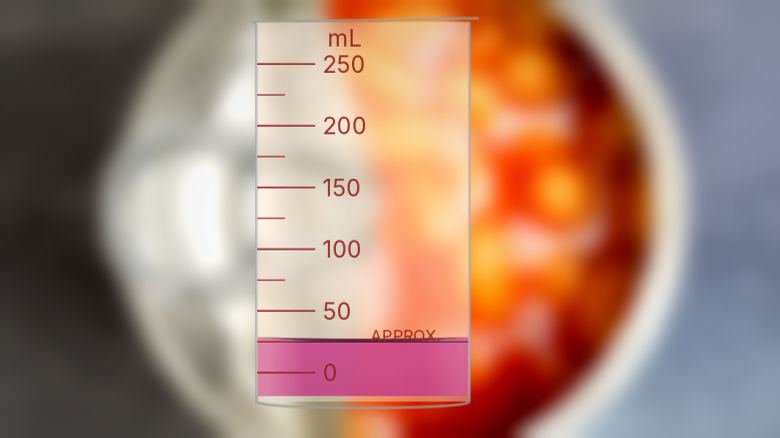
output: 25 mL
